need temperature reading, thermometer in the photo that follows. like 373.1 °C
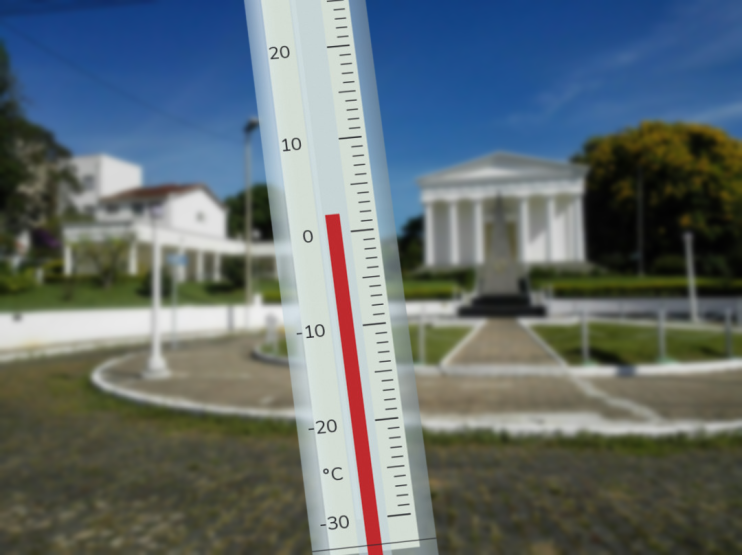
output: 2 °C
